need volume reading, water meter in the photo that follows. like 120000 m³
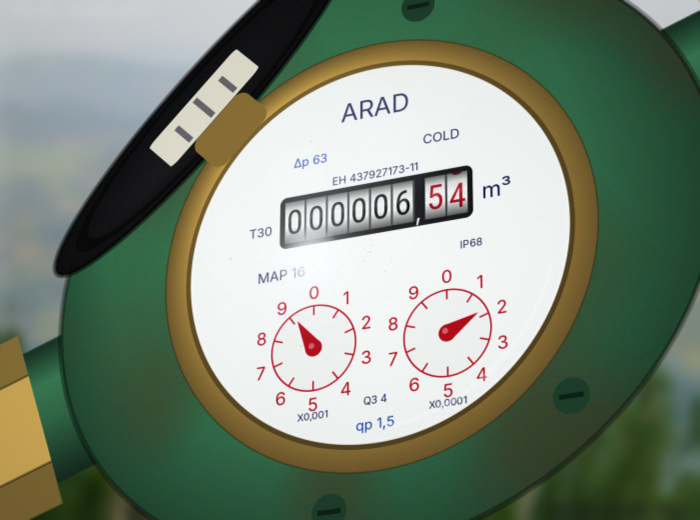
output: 6.5391 m³
